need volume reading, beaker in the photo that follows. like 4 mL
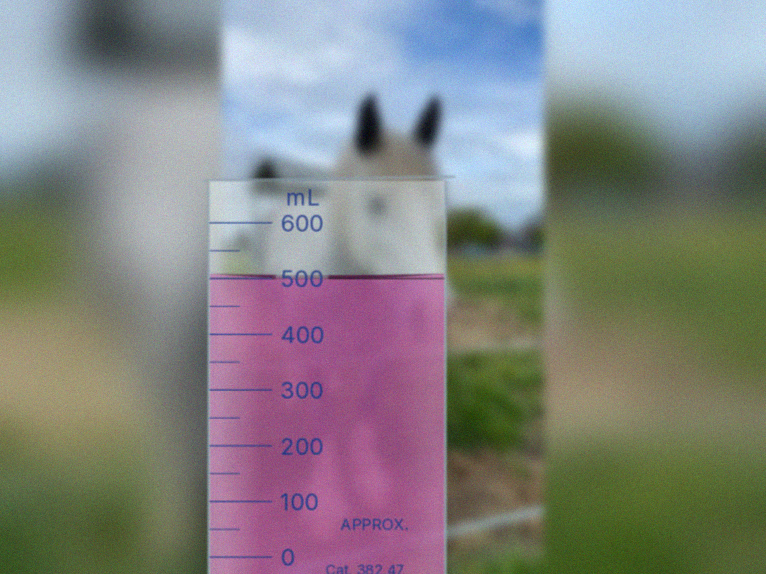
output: 500 mL
